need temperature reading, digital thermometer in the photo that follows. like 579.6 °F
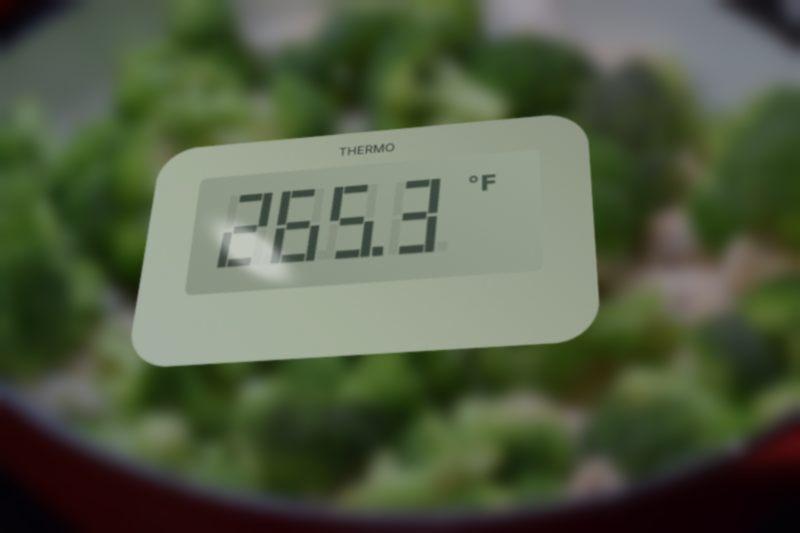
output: 265.3 °F
